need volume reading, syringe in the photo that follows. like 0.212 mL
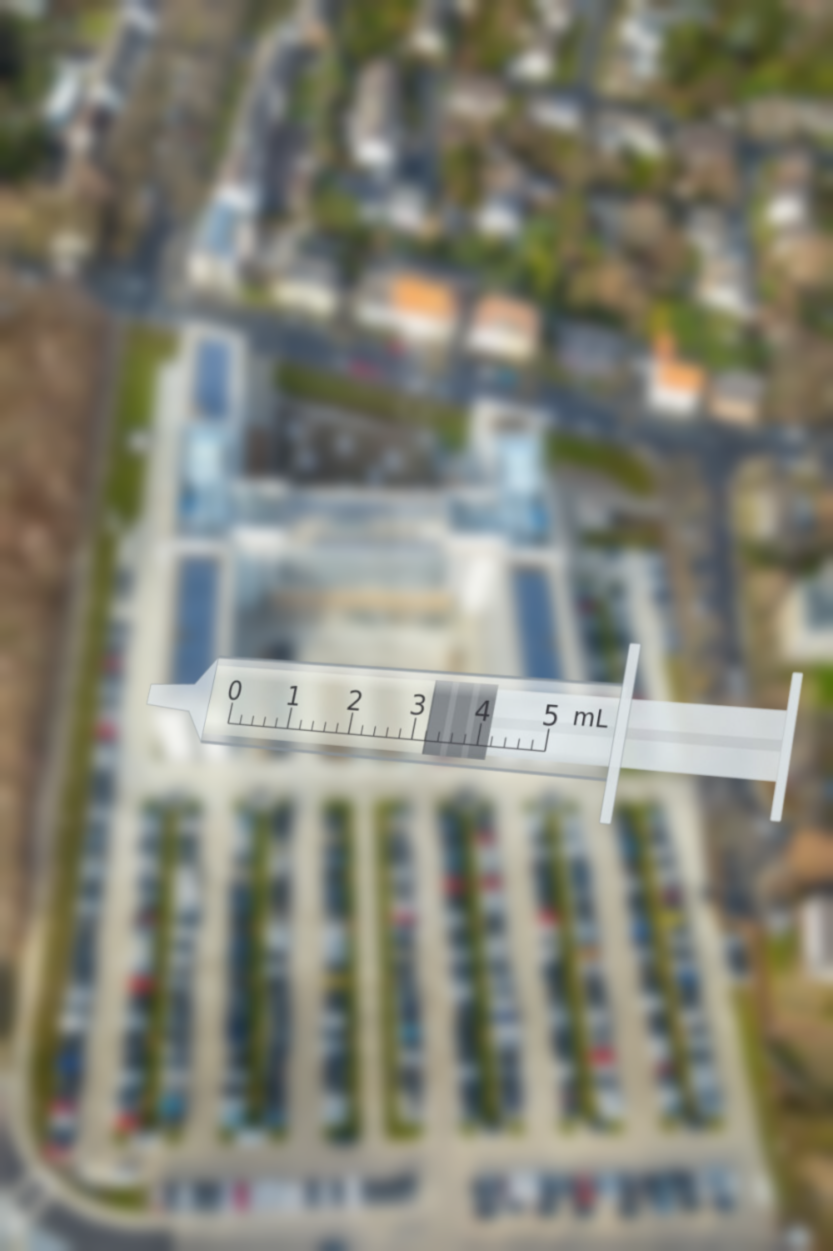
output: 3.2 mL
